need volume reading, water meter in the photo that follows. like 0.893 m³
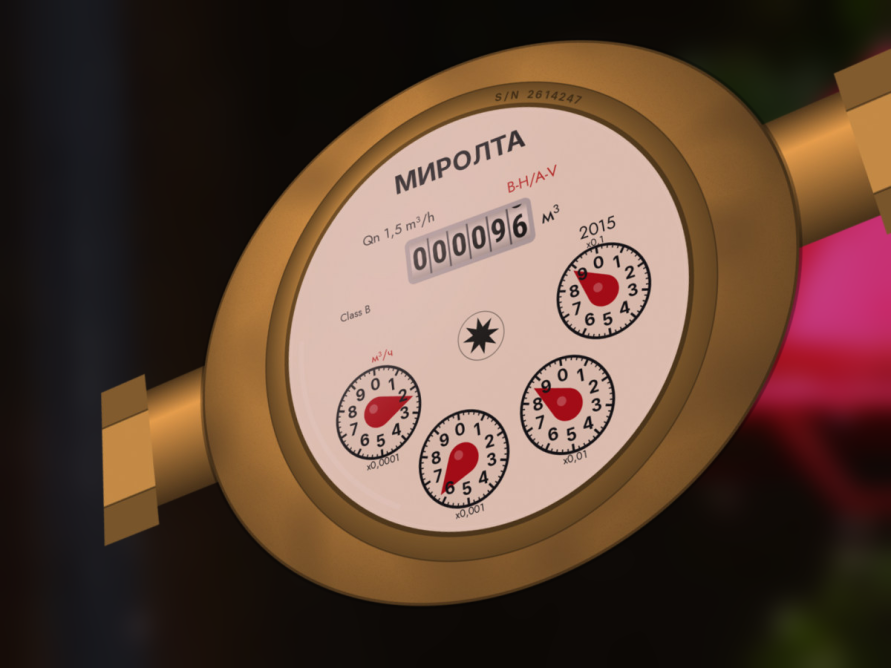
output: 95.8862 m³
